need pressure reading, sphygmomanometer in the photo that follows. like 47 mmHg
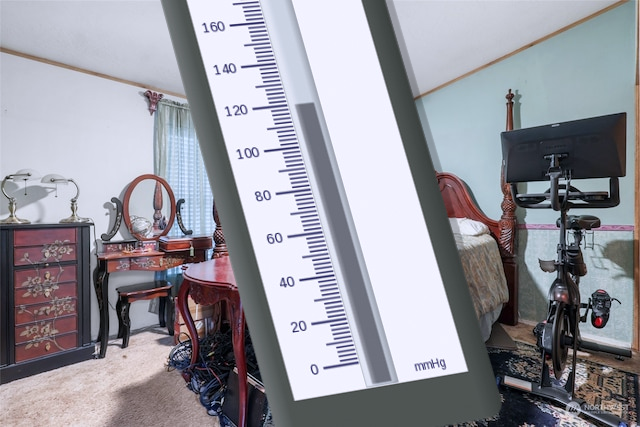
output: 120 mmHg
